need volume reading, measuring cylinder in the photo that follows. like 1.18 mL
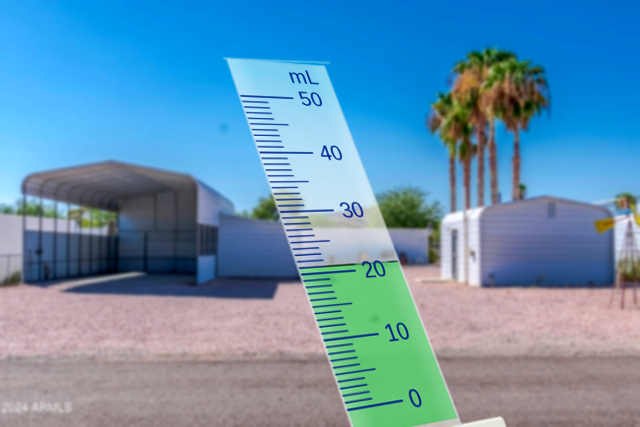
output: 21 mL
